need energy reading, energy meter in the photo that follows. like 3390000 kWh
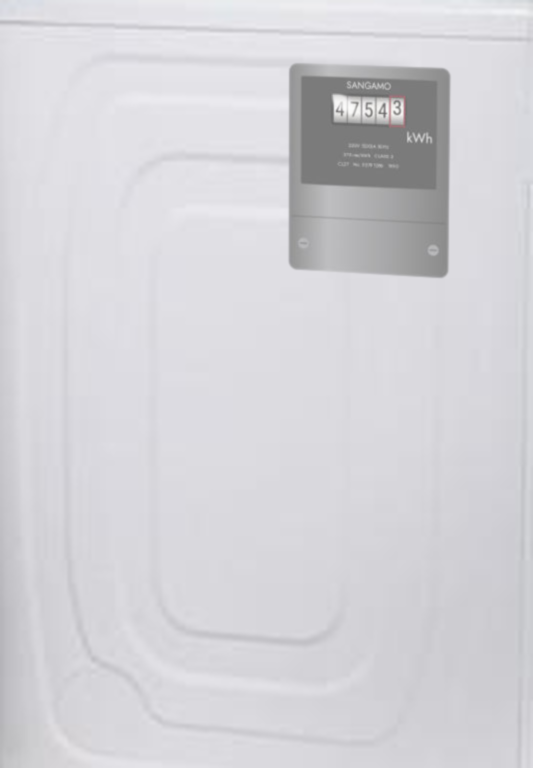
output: 4754.3 kWh
